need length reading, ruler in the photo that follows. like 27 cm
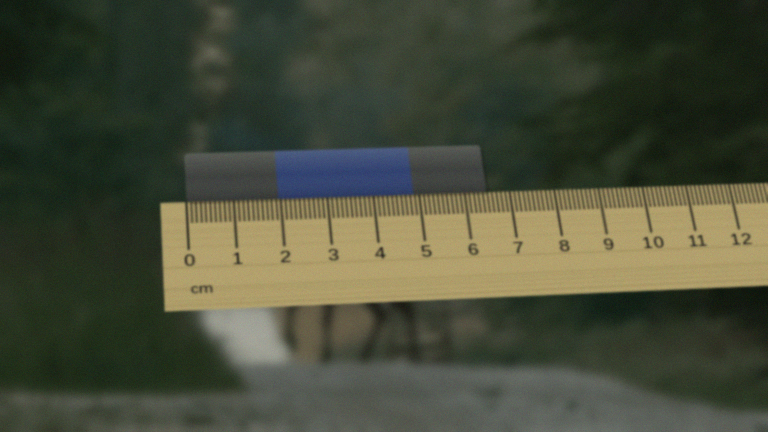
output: 6.5 cm
